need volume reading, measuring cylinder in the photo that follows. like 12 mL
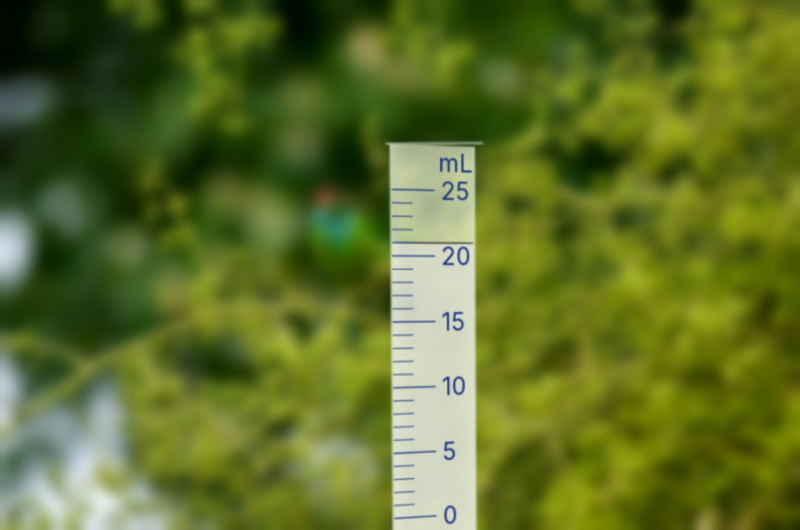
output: 21 mL
